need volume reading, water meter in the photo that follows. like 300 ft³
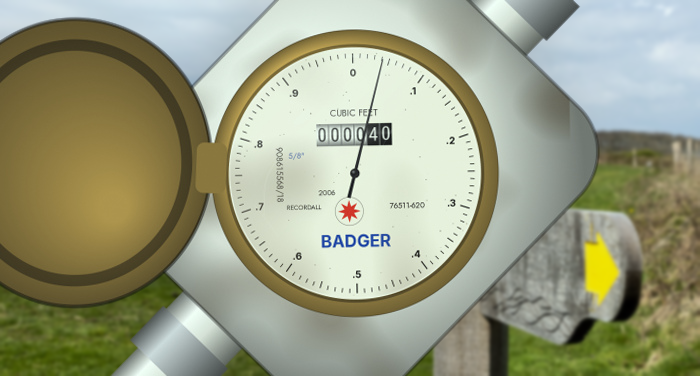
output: 40.04 ft³
